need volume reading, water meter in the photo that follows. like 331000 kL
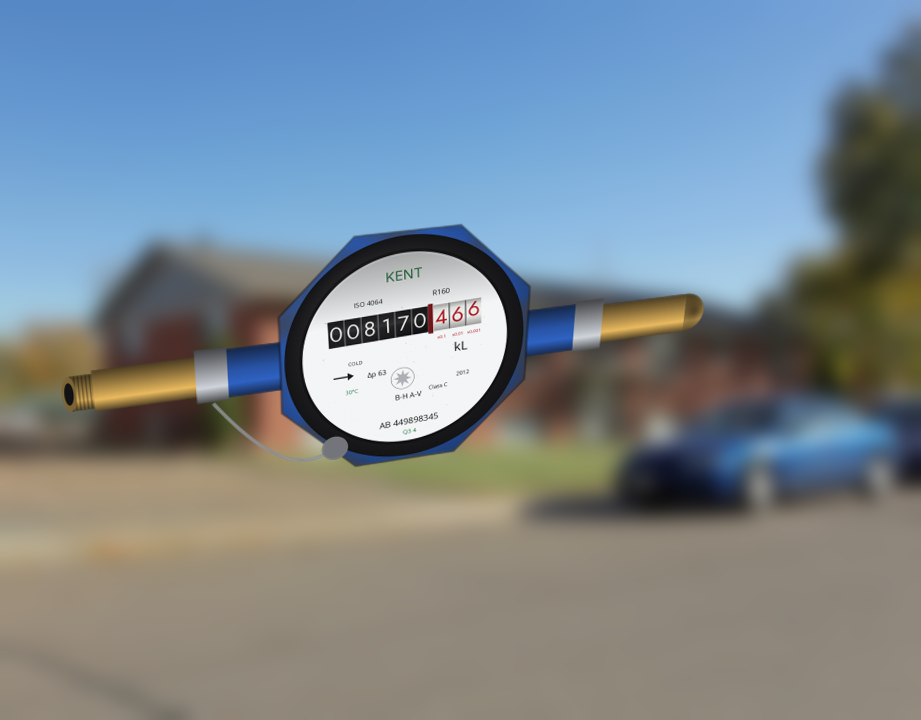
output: 8170.466 kL
